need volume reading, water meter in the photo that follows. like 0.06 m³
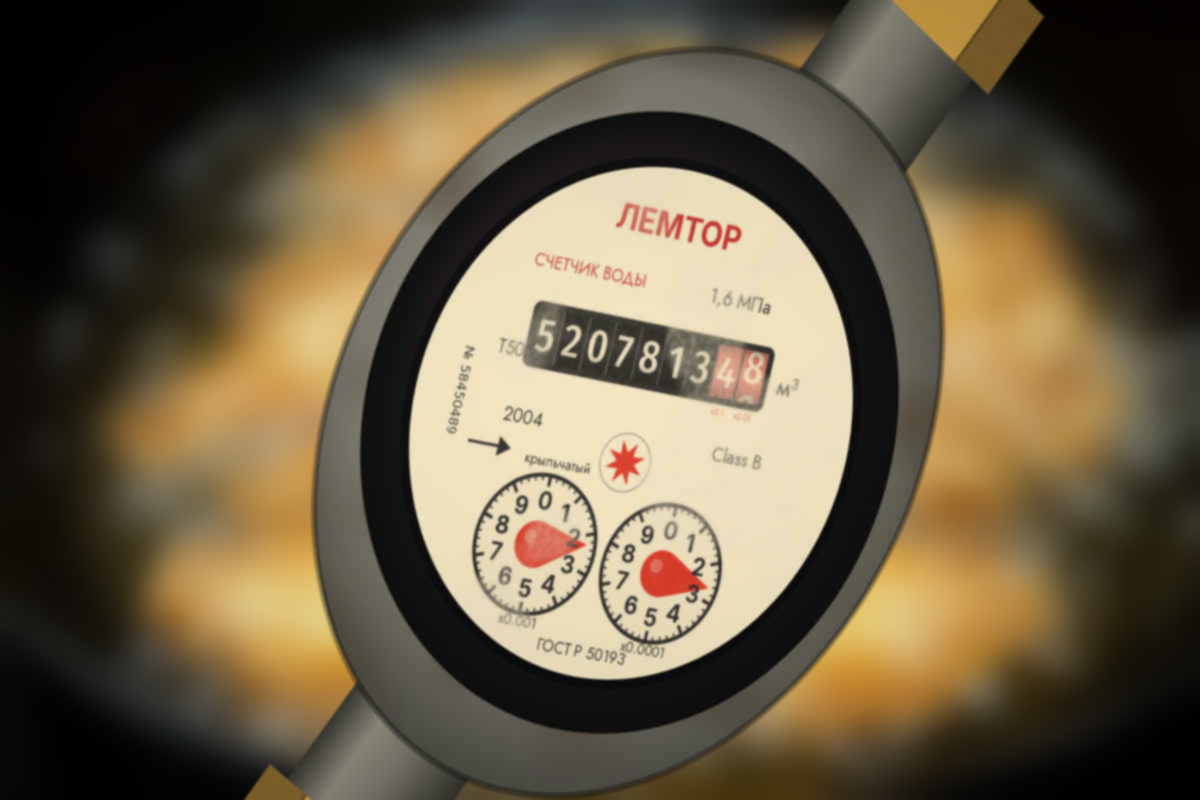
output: 5207813.4822 m³
